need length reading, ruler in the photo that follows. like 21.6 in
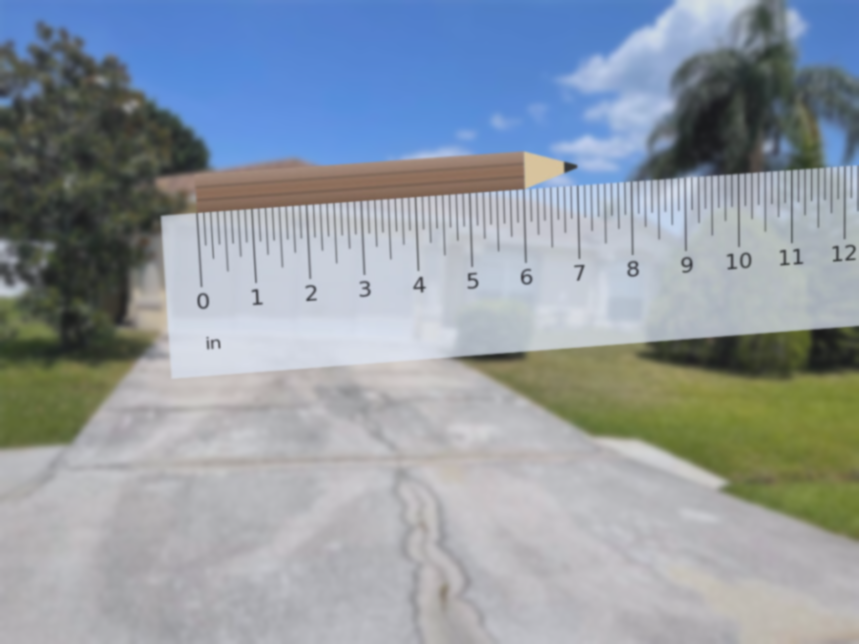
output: 7 in
